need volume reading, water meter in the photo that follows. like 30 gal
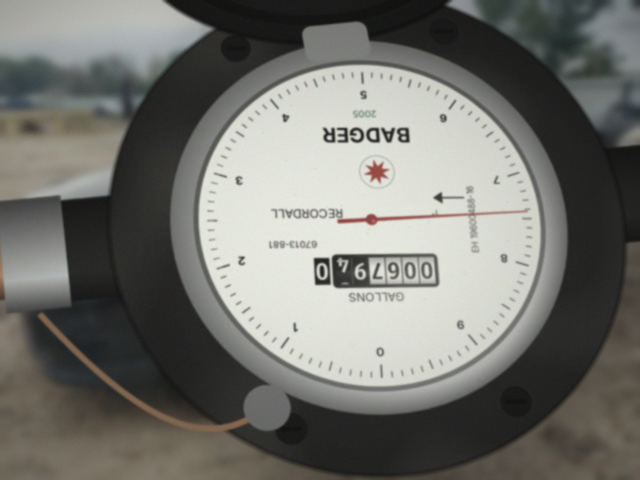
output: 67937.4 gal
